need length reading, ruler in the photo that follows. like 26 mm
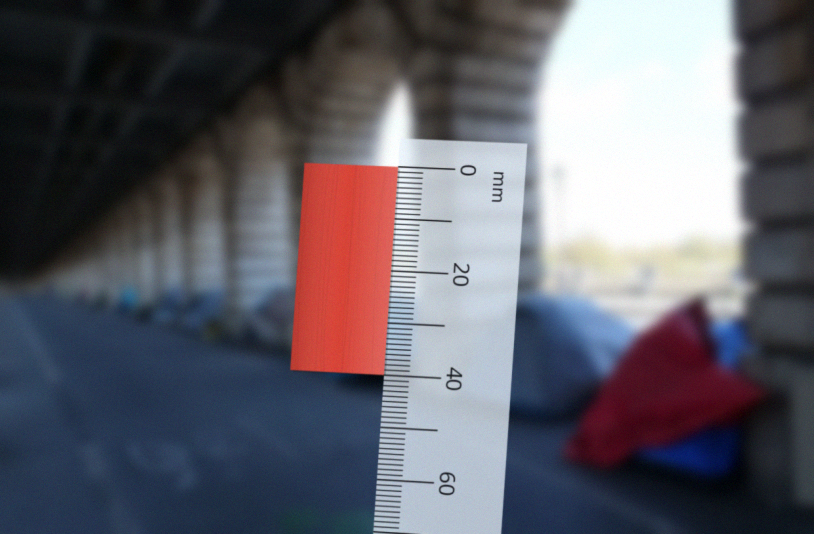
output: 40 mm
